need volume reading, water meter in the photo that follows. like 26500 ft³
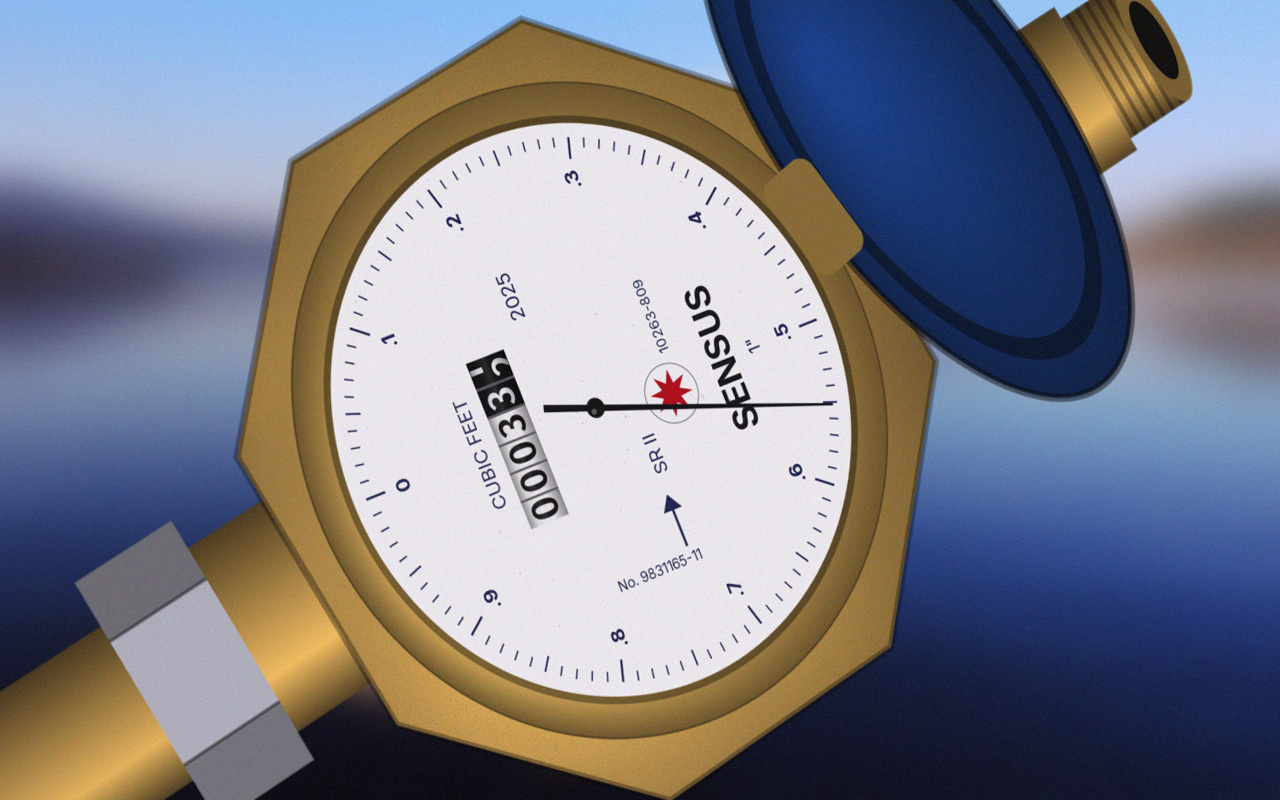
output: 331.55 ft³
